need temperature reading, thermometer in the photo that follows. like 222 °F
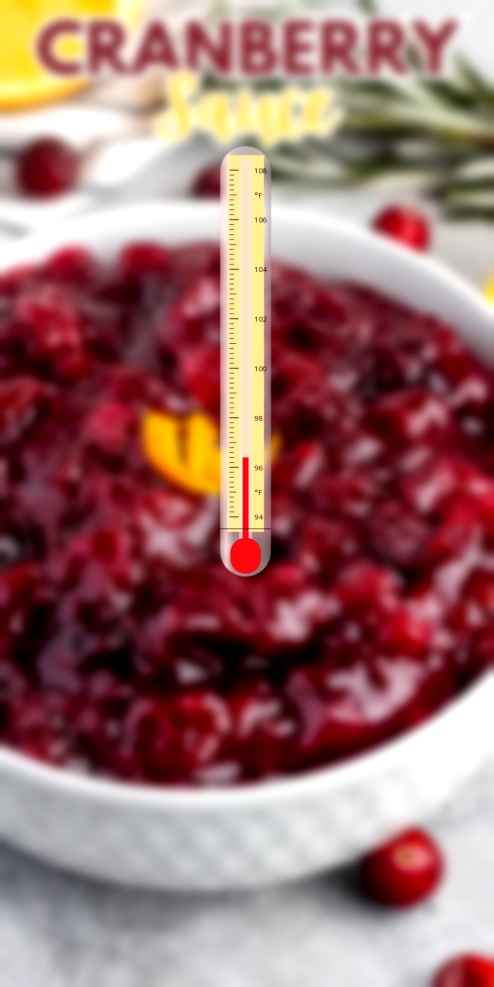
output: 96.4 °F
